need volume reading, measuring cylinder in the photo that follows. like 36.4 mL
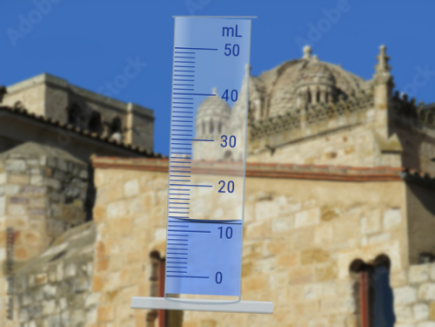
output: 12 mL
